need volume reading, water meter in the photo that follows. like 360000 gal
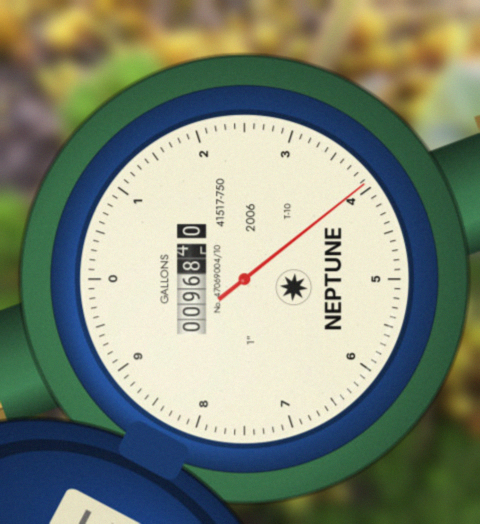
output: 96843.9 gal
